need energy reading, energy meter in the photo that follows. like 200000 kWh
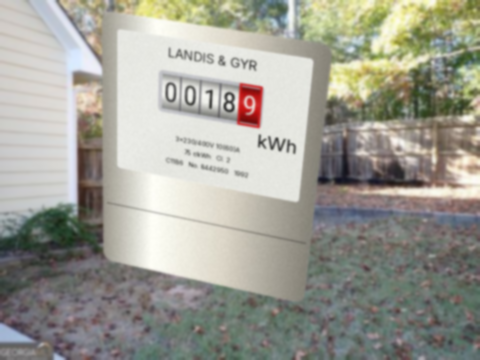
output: 18.9 kWh
